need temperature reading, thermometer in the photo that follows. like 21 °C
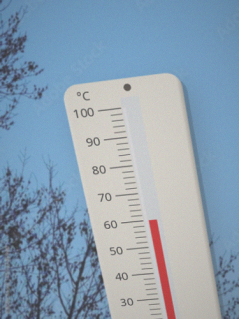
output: 60 °C
